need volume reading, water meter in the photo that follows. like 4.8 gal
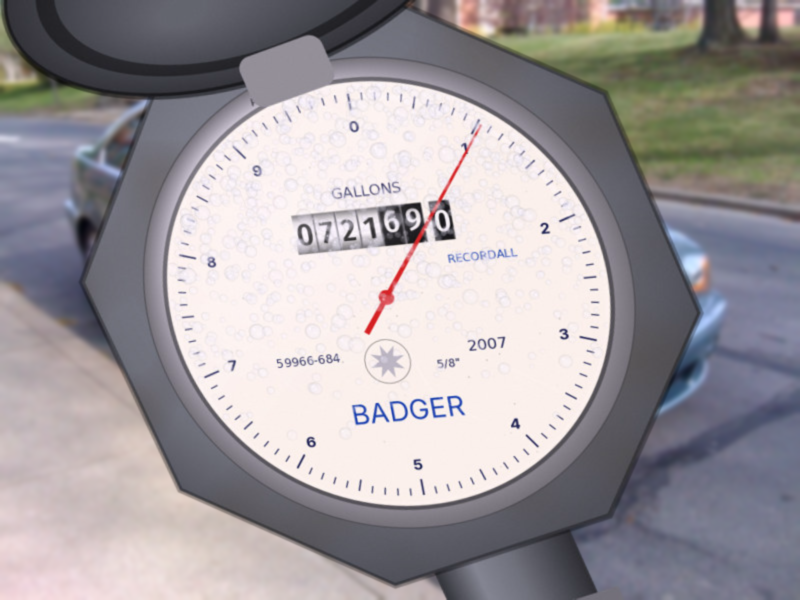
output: 721691.0 gal
